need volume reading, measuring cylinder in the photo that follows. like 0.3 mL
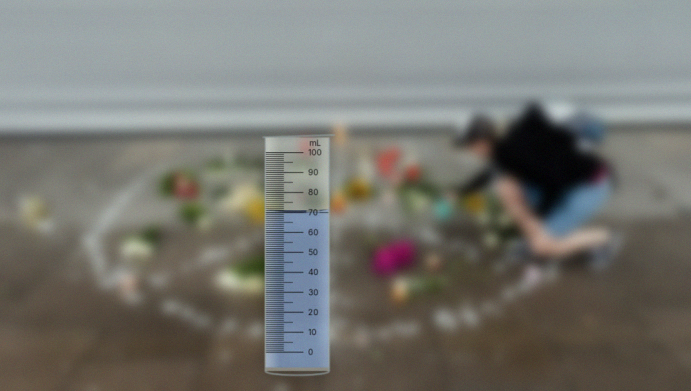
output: 70 mL
